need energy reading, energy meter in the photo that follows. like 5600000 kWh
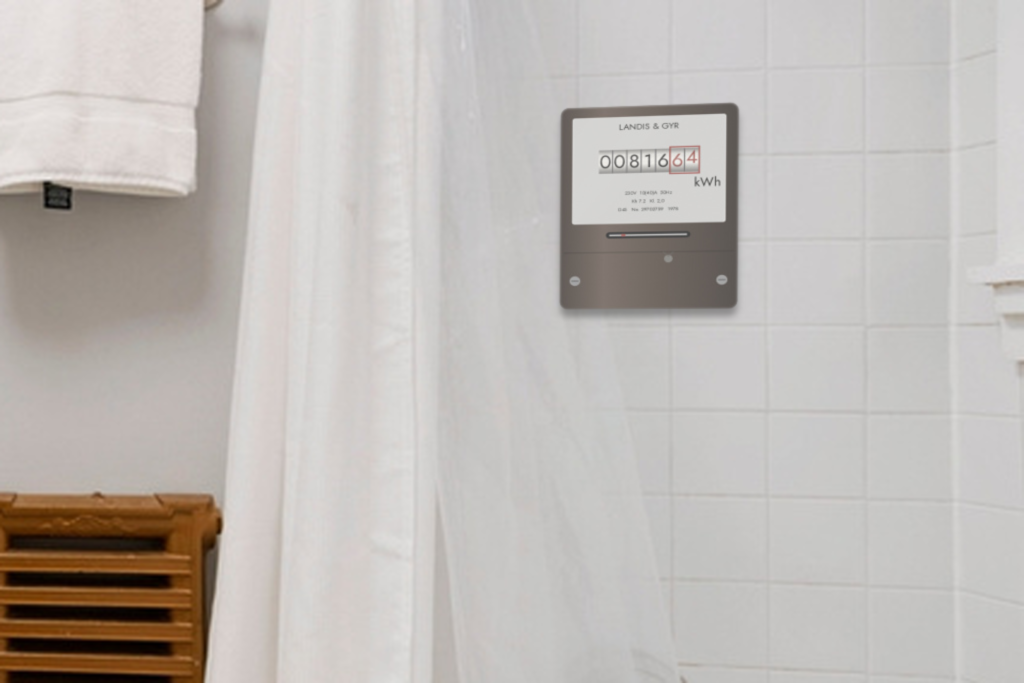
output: 816.64 kWh
